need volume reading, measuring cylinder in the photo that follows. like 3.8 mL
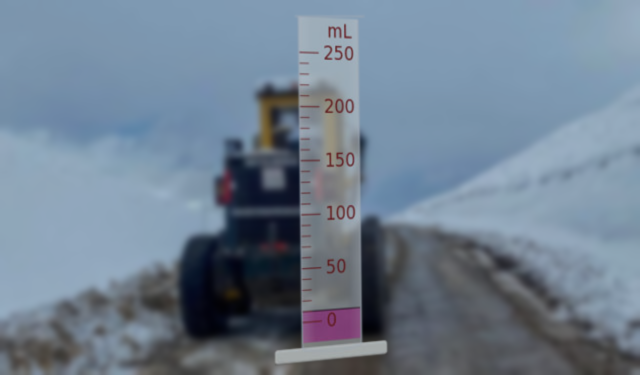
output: 10 mL
